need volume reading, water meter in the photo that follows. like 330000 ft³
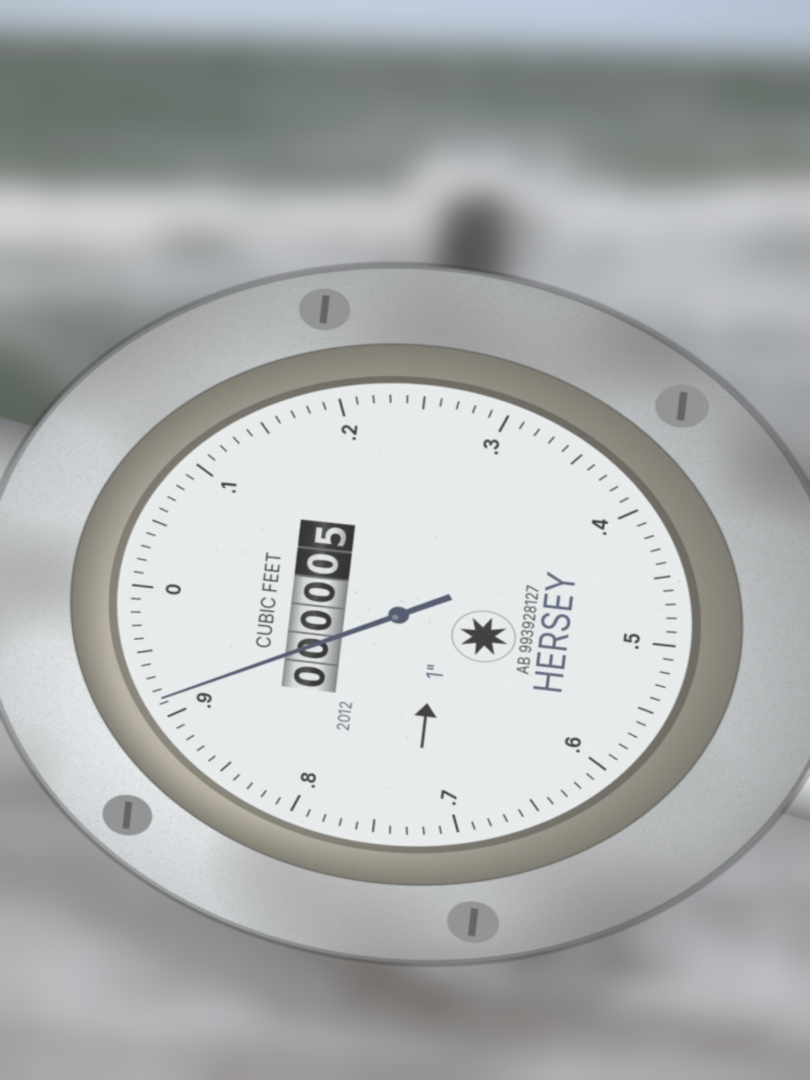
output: 4.91 ft³
